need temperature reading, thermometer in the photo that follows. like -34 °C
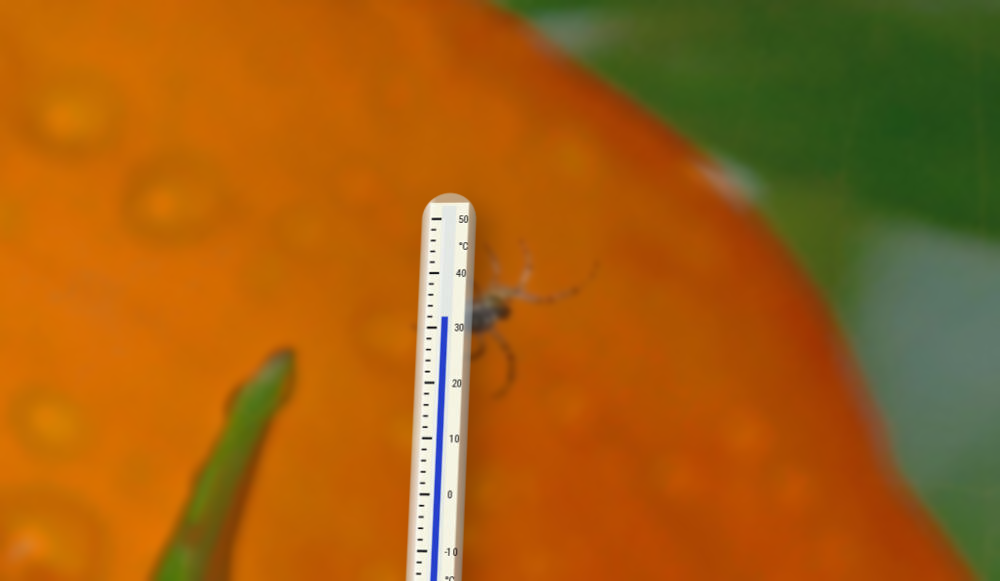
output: 32 °C
